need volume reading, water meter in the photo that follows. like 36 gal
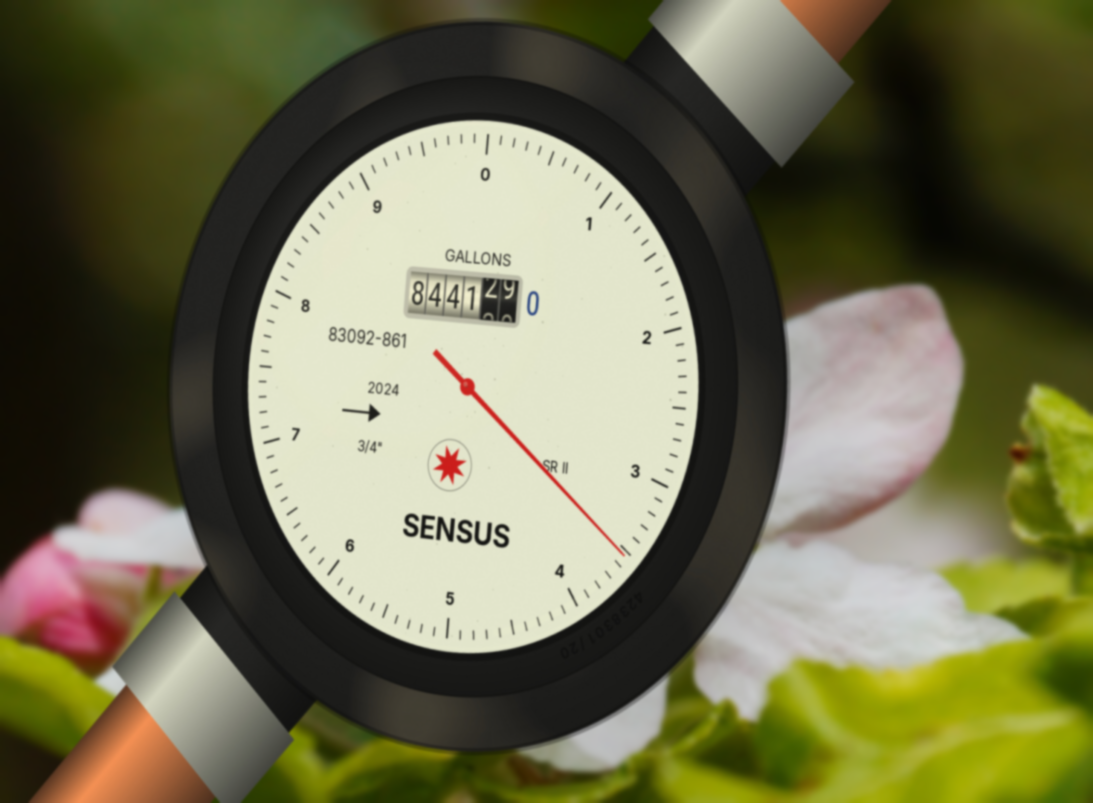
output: 8441293.5 gal
